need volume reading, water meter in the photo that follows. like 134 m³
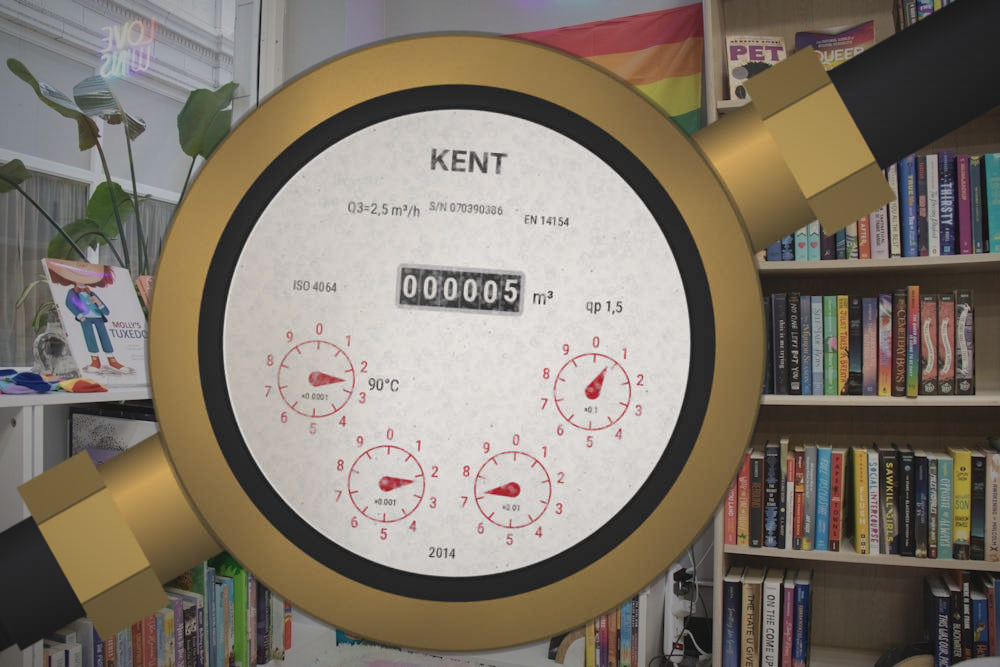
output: 5.0722 m³
